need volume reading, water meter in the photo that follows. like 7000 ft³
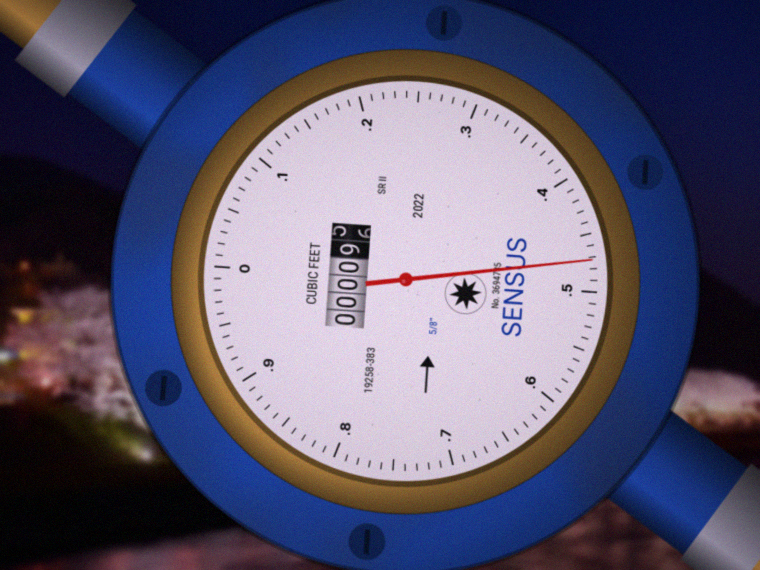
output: 95.47 ft³
